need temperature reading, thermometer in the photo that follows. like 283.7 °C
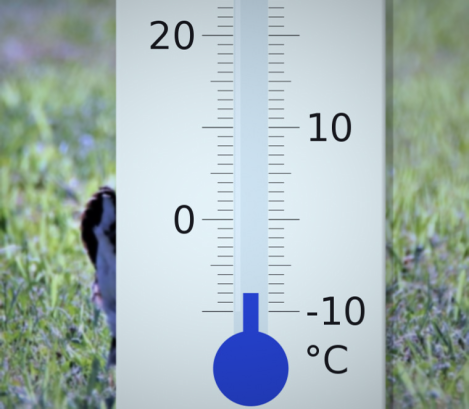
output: -8 °C
